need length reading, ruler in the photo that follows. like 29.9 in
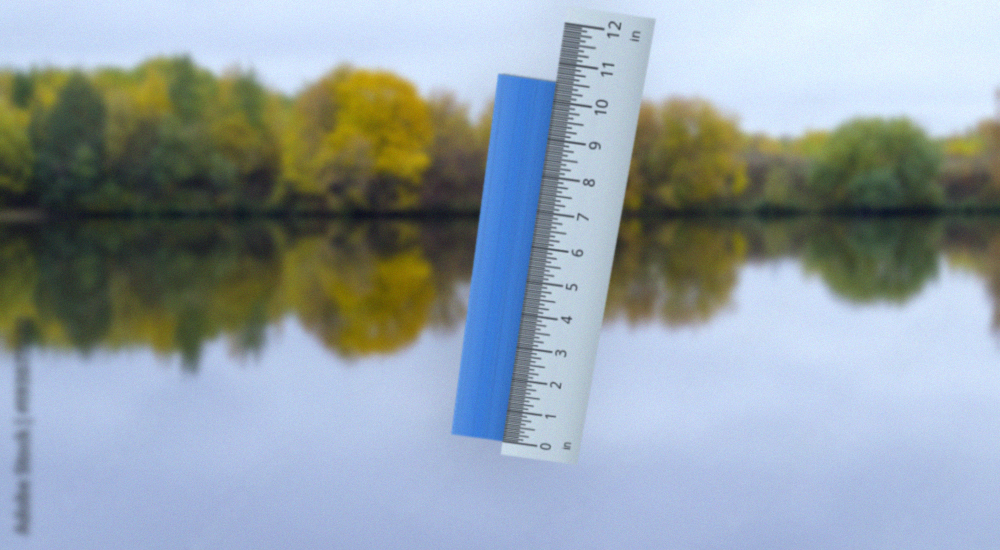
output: 10.5 in
